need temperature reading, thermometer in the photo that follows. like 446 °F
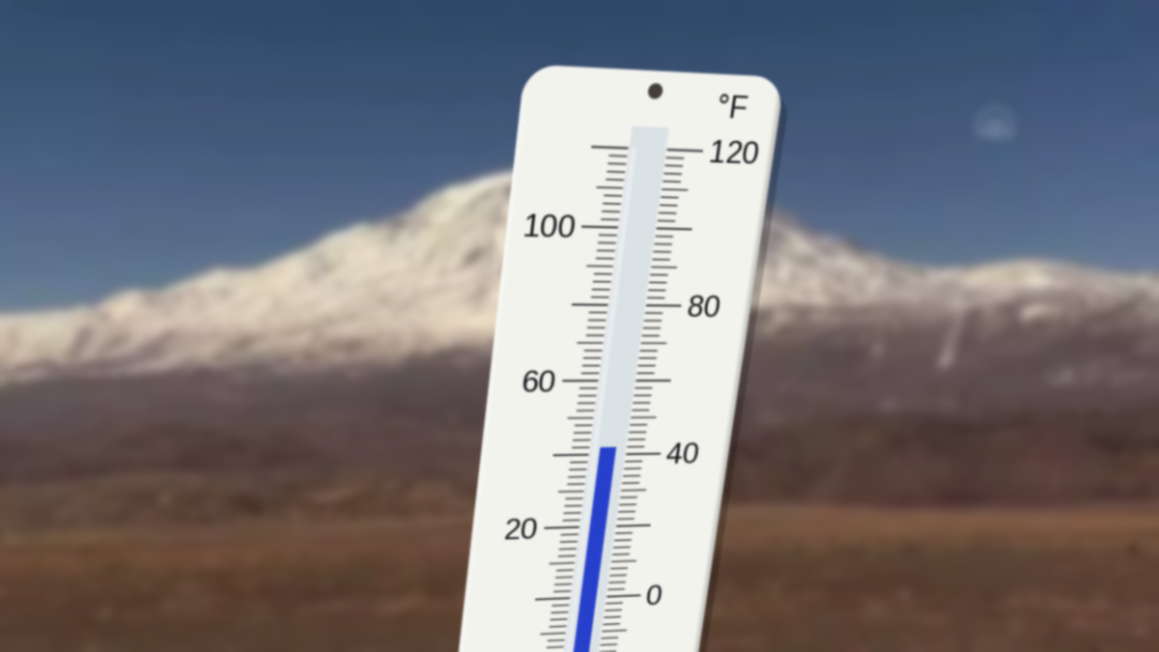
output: 42 °F
